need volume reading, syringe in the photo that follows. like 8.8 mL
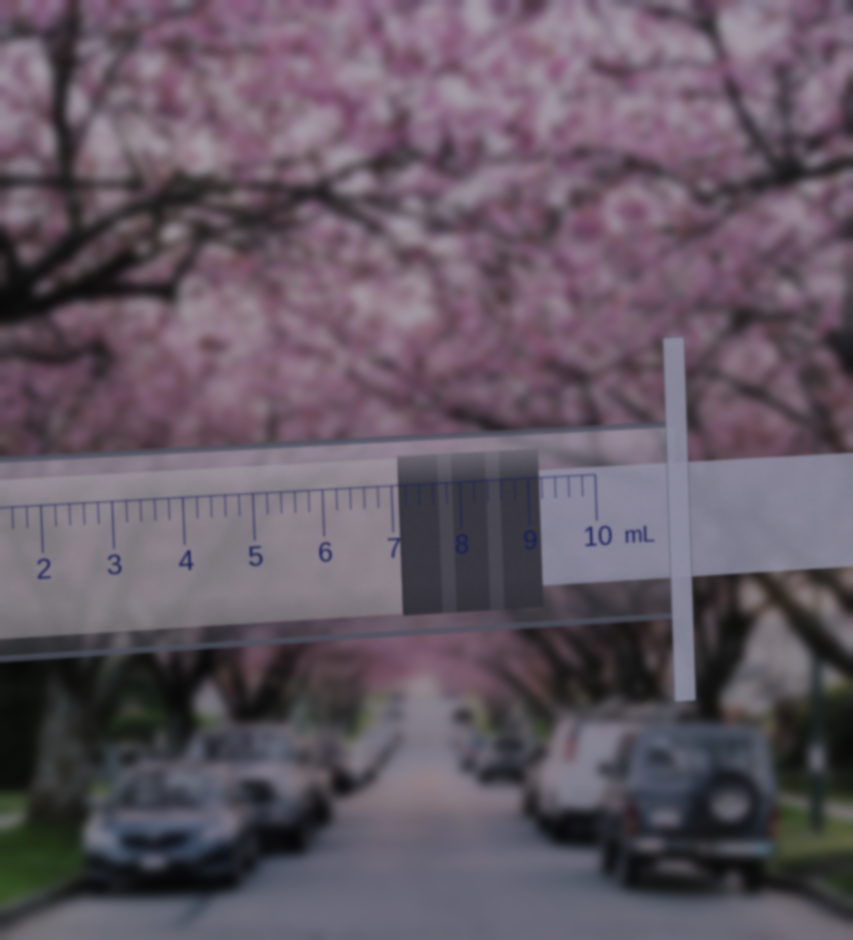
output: 7.1 mL
